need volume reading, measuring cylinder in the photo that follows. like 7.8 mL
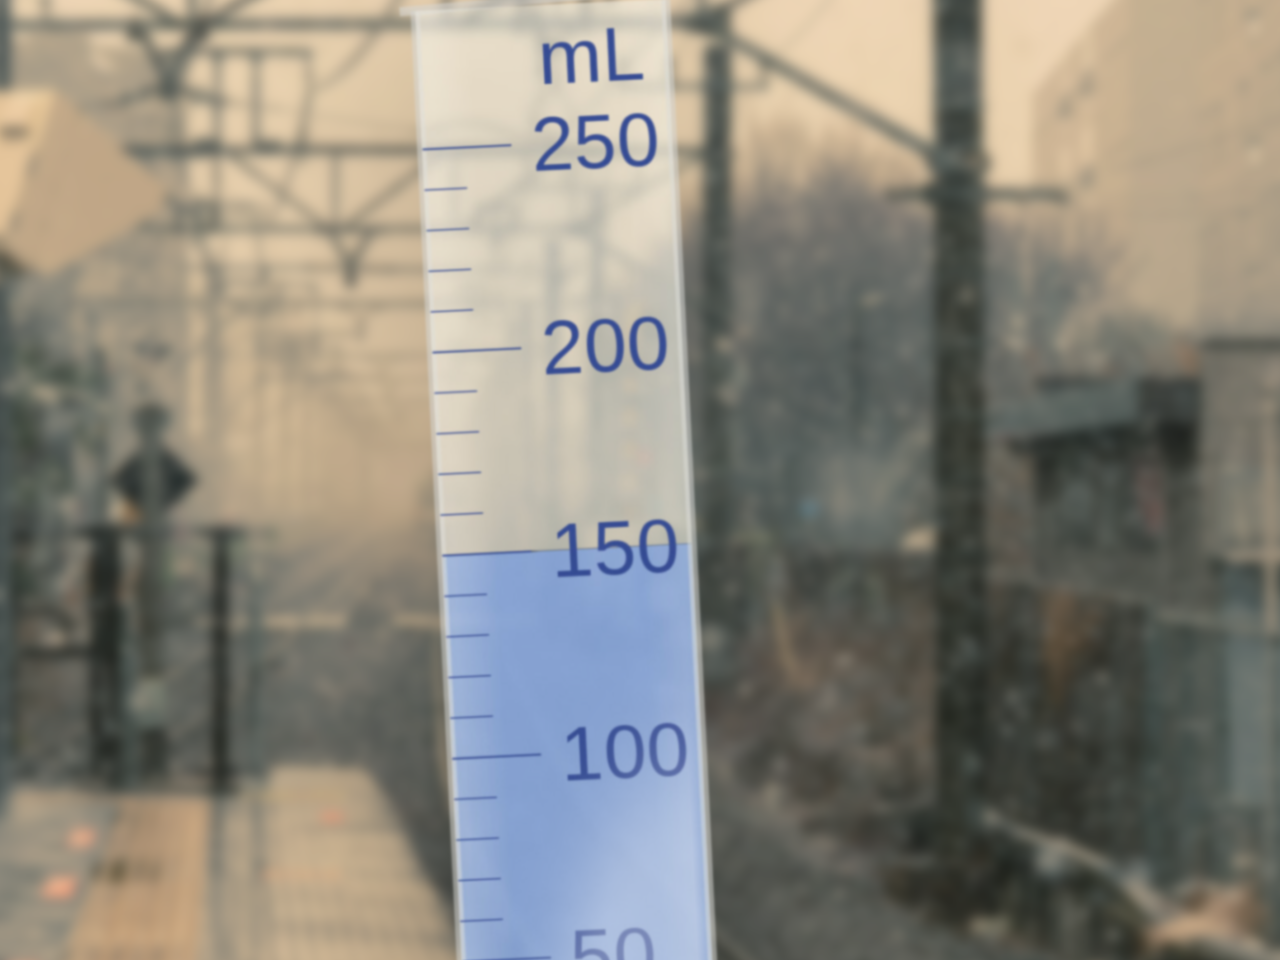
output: 150 mL
